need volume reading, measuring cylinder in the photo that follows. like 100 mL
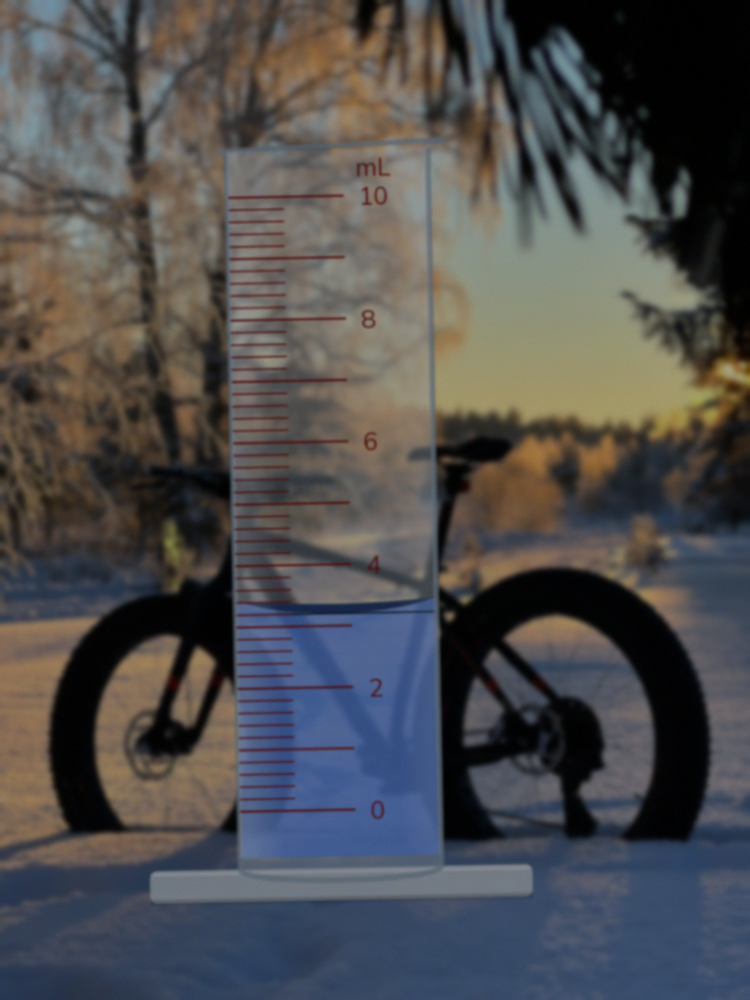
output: 3.2 mL
